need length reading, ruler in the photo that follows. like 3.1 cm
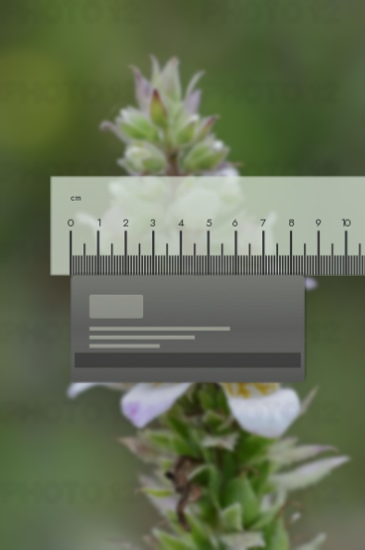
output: 8.5 cm
